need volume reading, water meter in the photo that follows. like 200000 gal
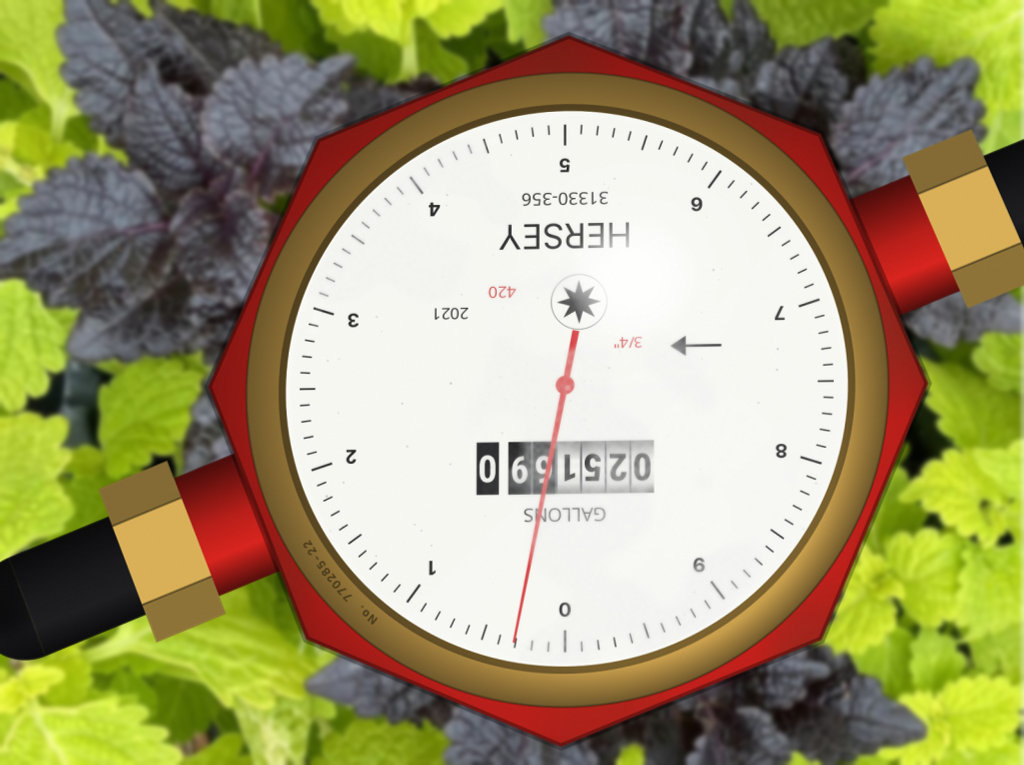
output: 251690.3 gal
